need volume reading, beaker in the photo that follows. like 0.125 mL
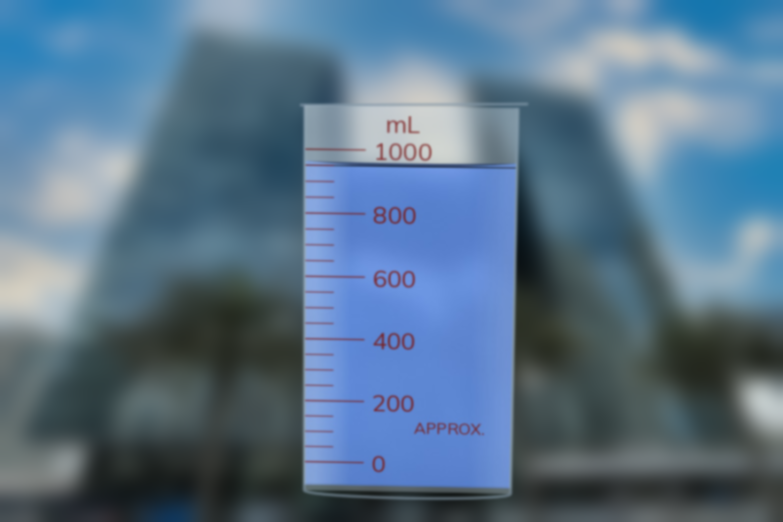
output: 950 mL
